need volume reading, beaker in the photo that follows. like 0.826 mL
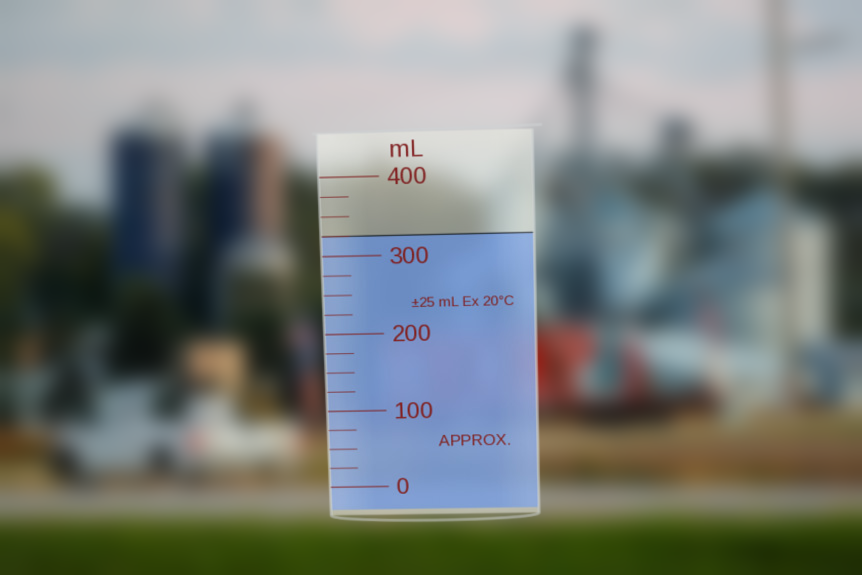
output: 325 mL
